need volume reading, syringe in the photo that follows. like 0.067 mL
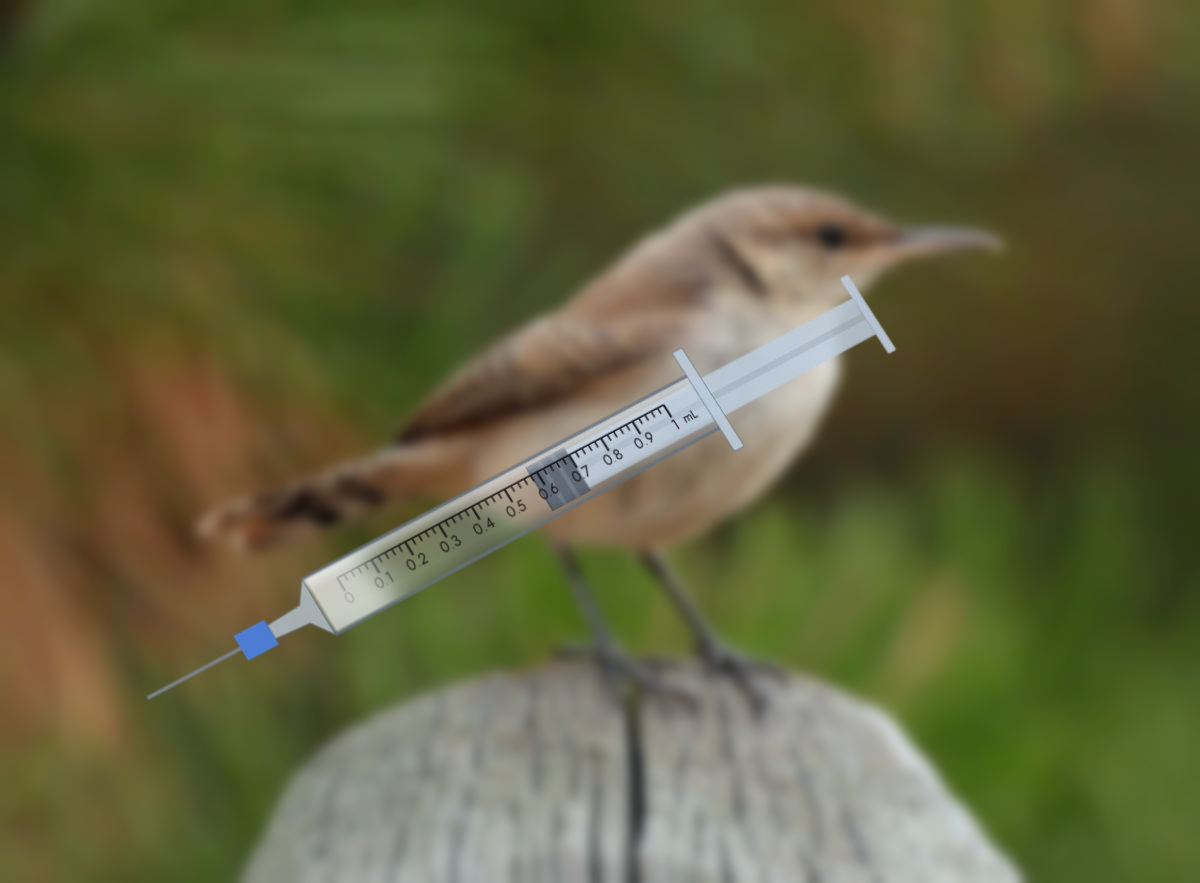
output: 0.58 mL
